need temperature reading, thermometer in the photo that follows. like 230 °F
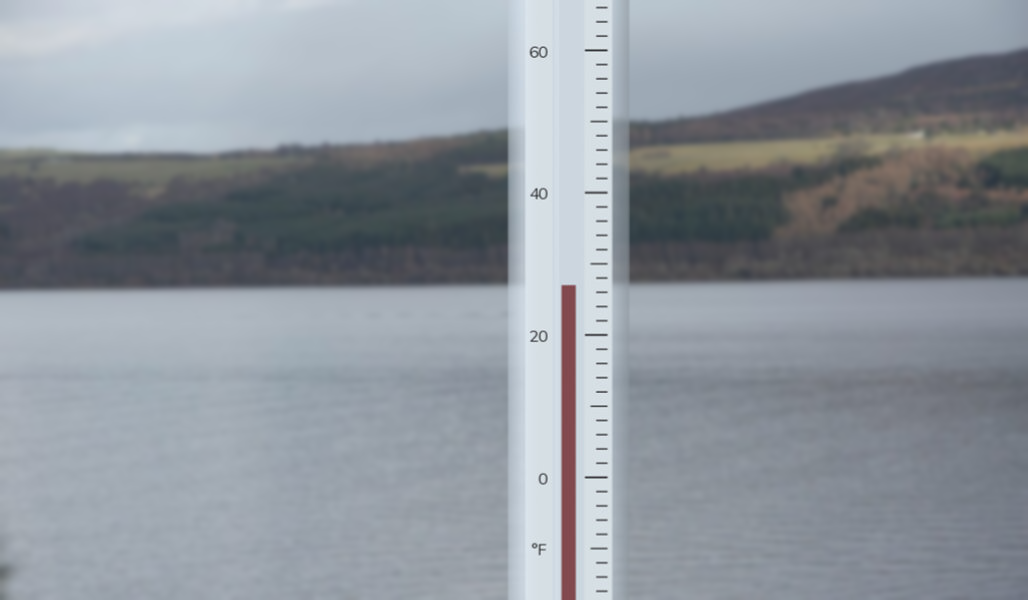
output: 27 °F
